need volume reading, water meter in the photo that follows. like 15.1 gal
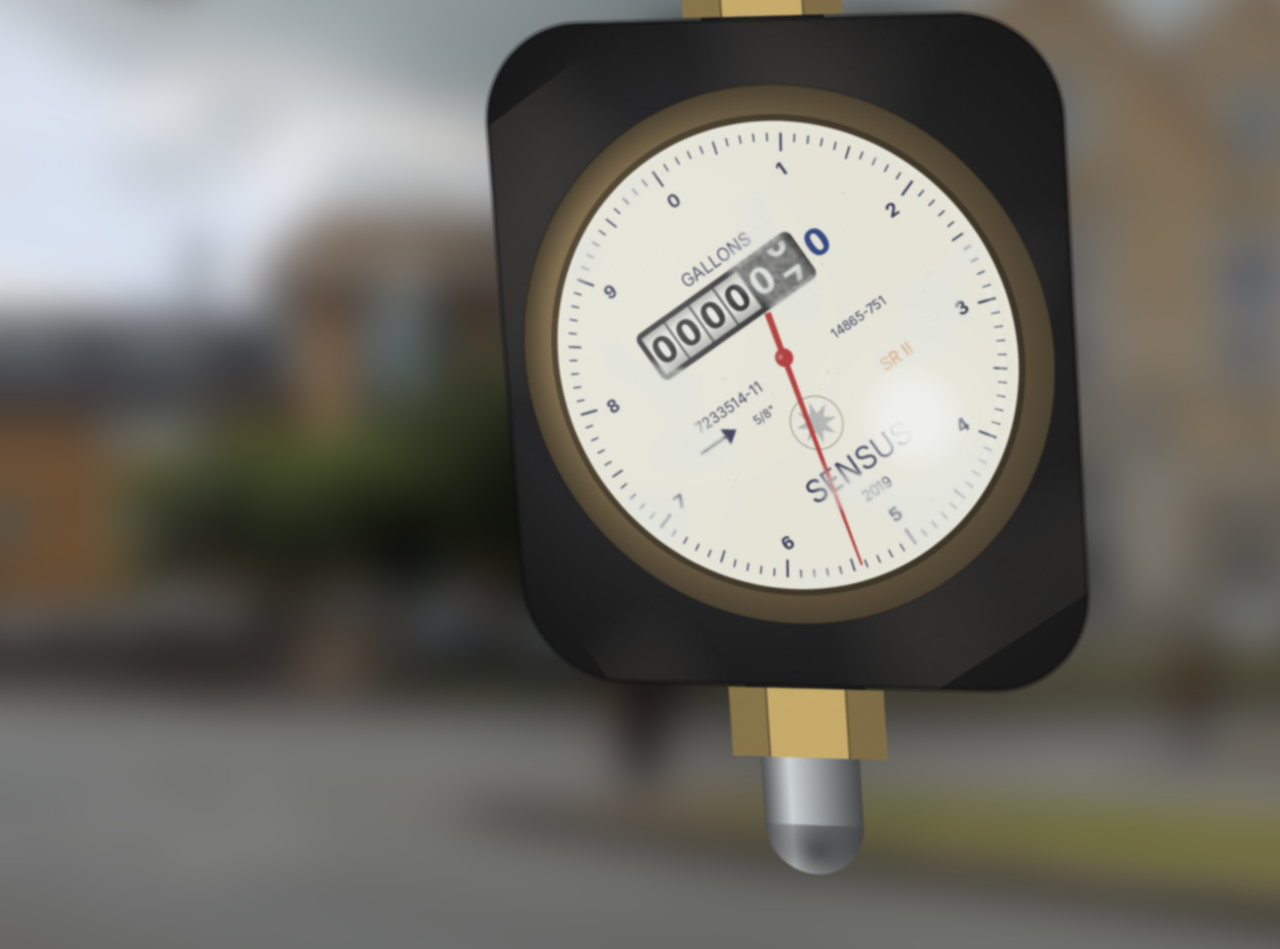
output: 65.4 gal
